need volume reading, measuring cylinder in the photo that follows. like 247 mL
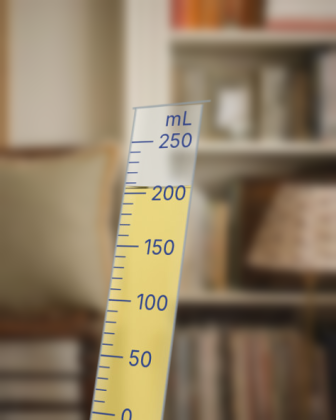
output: 205 mL
